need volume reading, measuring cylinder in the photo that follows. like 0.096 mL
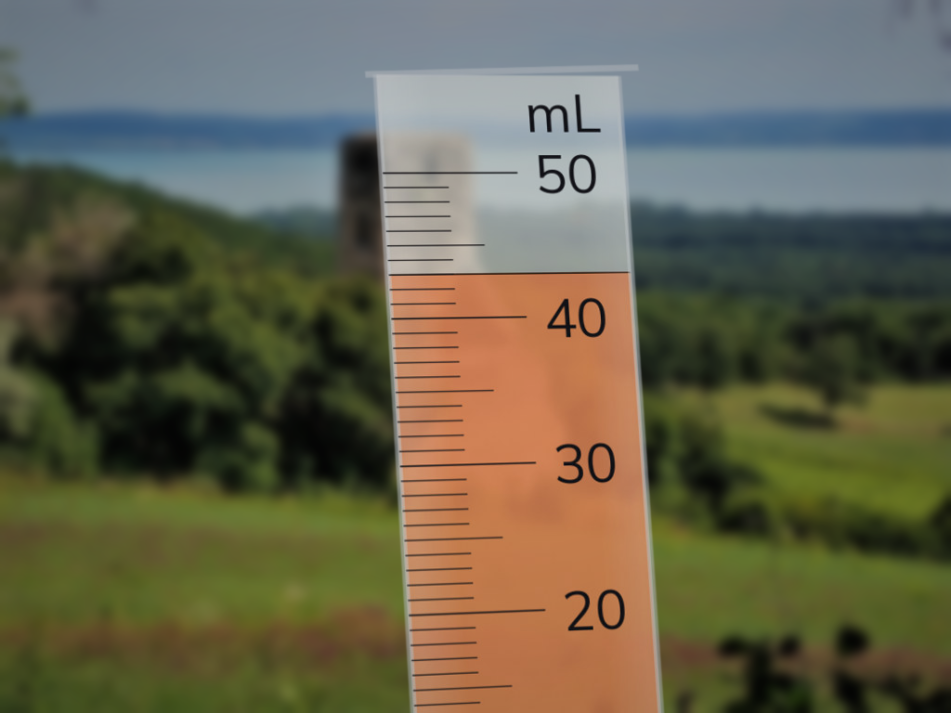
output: 43 mL
